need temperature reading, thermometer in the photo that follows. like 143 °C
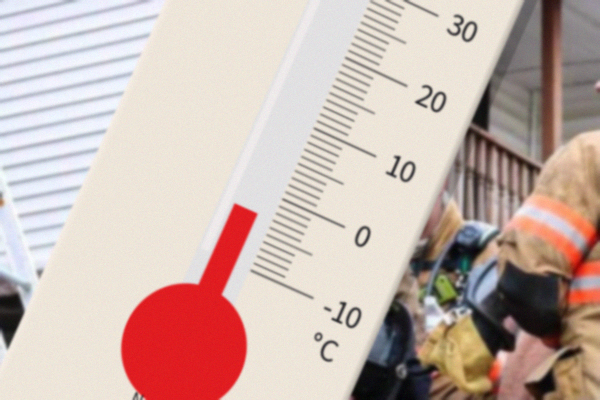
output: -3 °C
